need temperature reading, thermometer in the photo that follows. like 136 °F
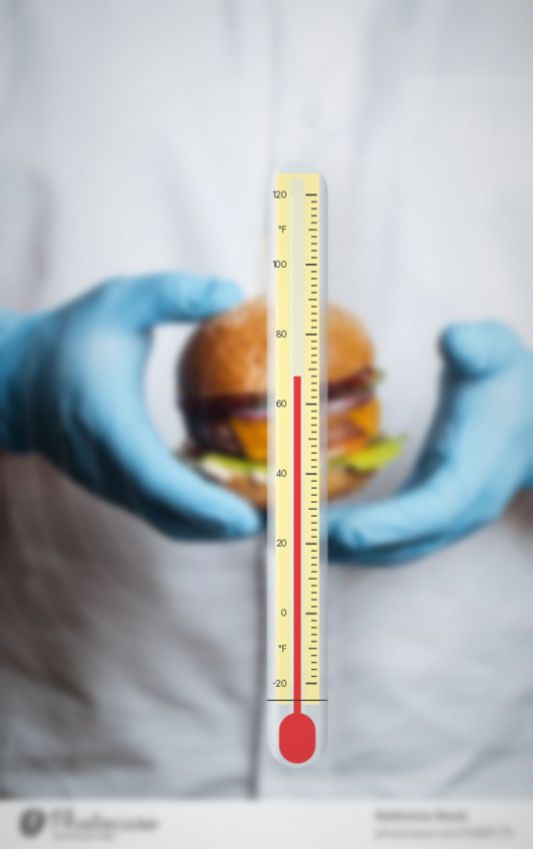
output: 68 °F
